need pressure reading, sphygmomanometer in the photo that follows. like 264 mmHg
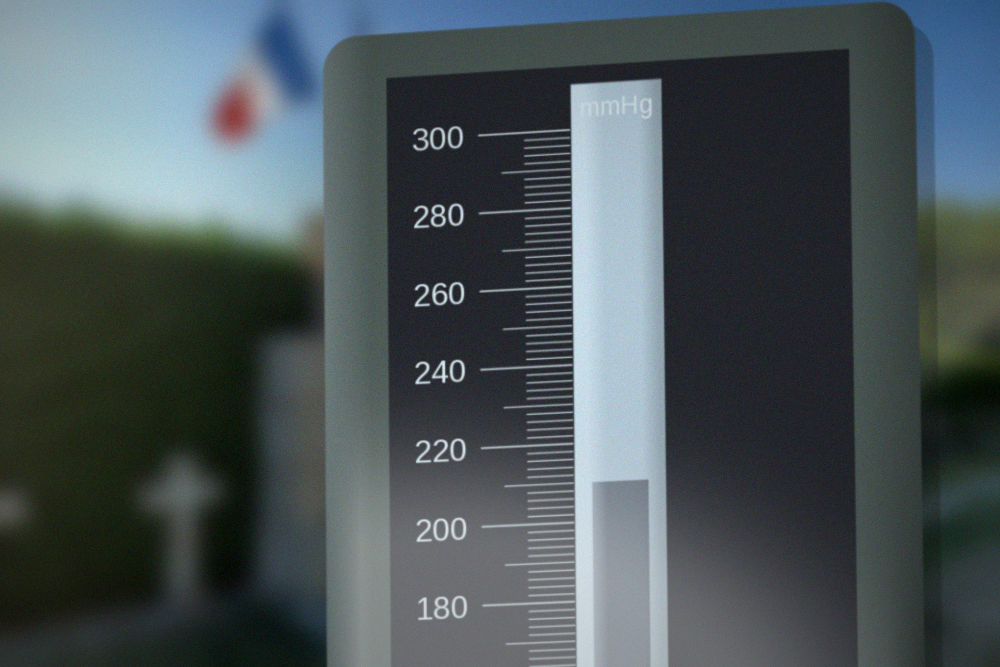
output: 210 mmHg
